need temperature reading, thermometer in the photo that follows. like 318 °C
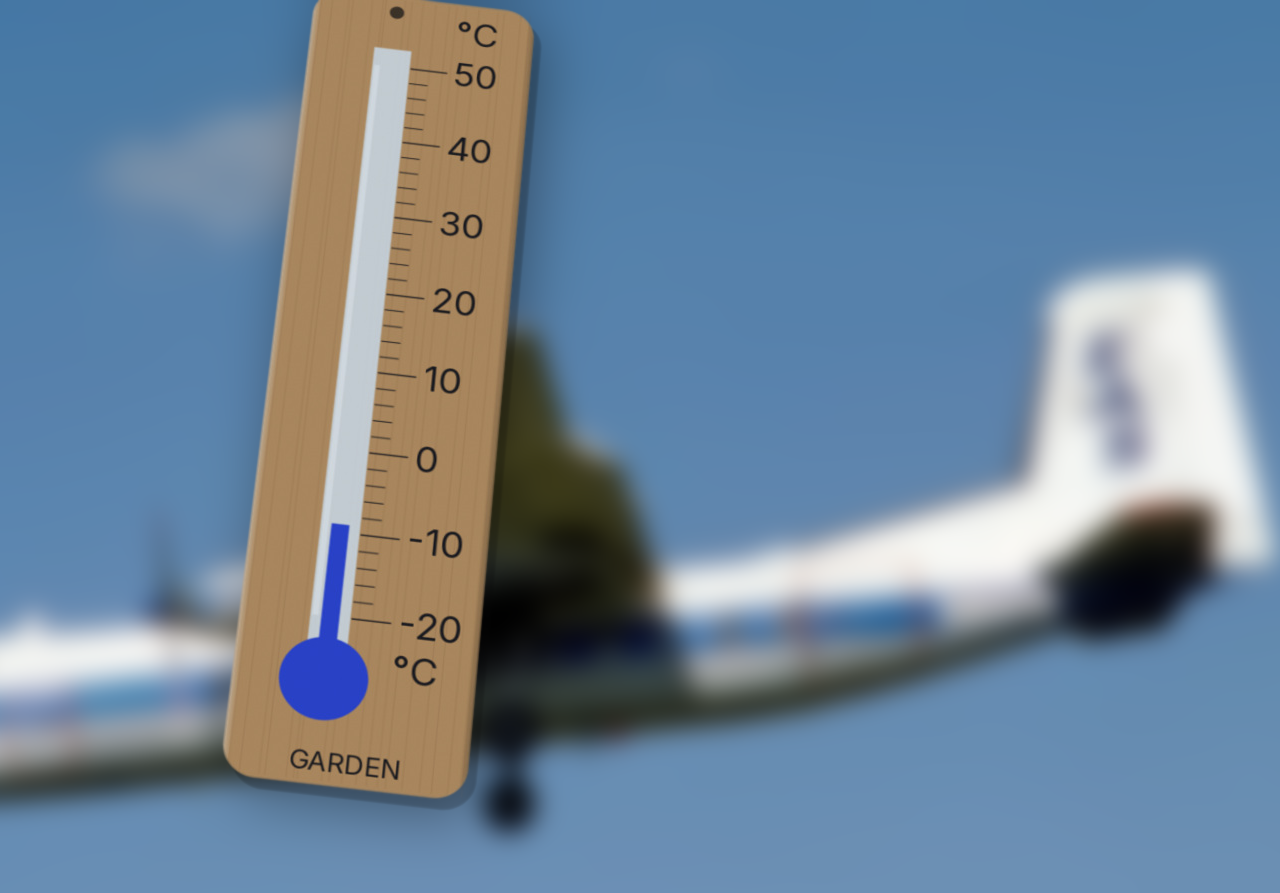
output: -9 °C
